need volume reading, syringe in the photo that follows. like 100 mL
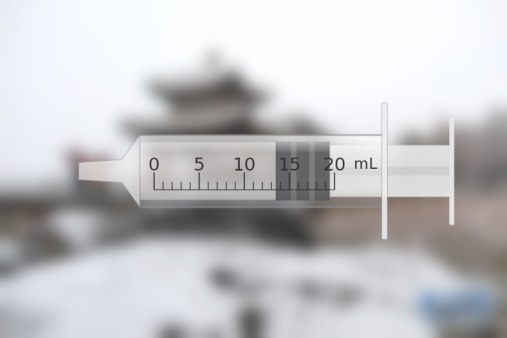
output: 13.5 mL
